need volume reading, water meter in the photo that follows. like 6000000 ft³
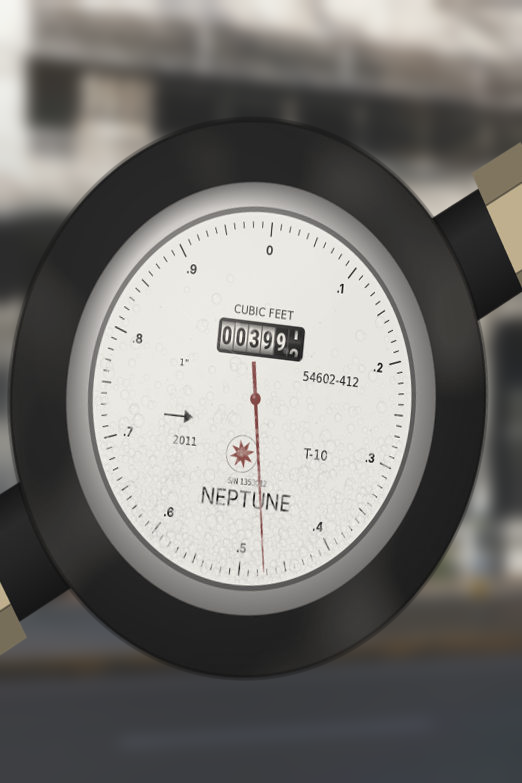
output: 3991.47 ft³
